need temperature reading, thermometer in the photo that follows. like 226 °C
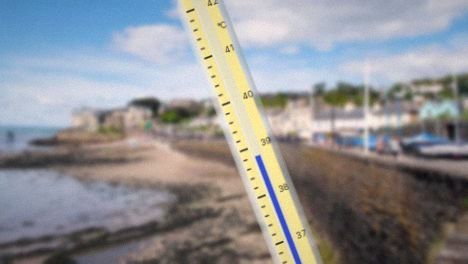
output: 38.8 °C
